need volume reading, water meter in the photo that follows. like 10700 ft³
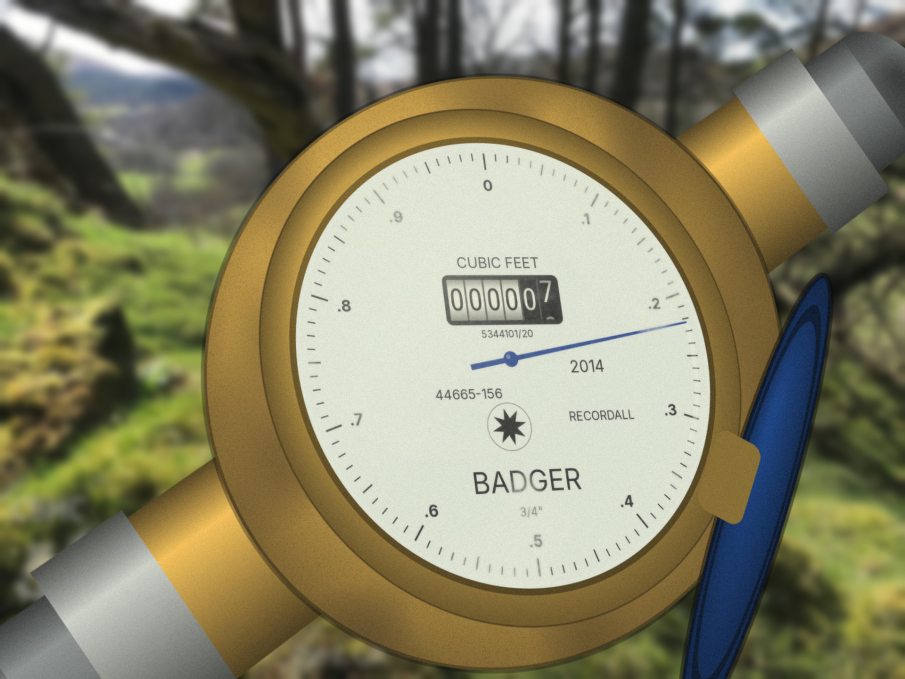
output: 7.22 ft³
